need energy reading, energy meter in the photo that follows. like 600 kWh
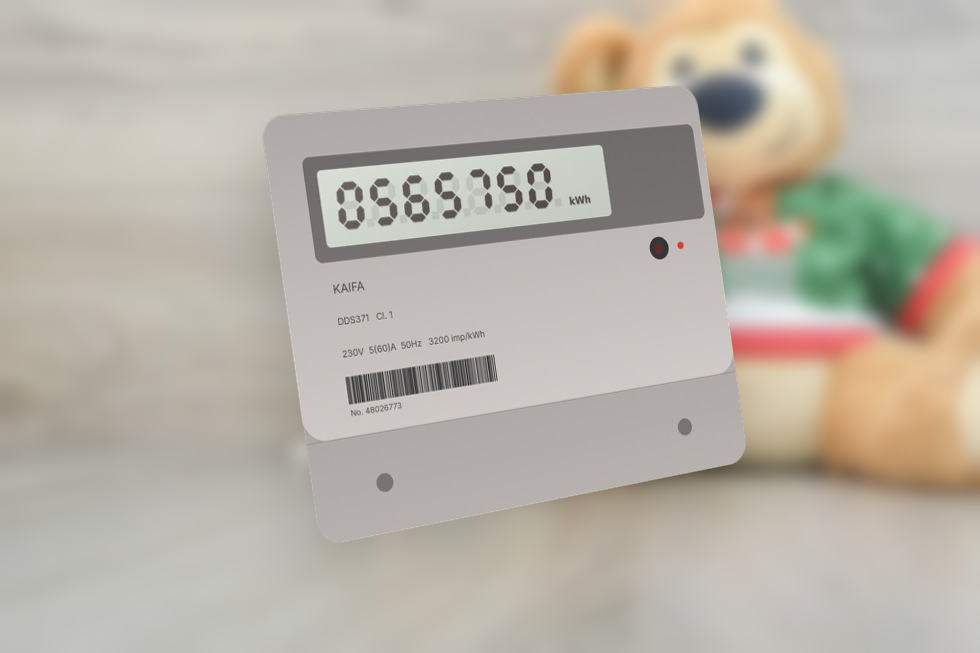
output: 565750 kWh
